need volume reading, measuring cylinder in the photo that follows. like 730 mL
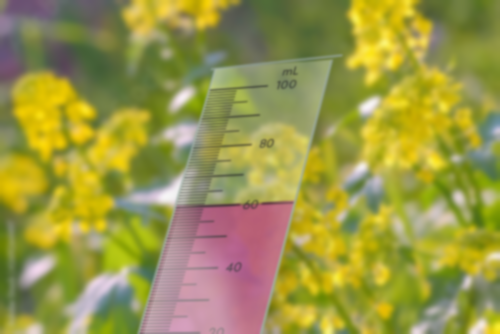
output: 60 mL
